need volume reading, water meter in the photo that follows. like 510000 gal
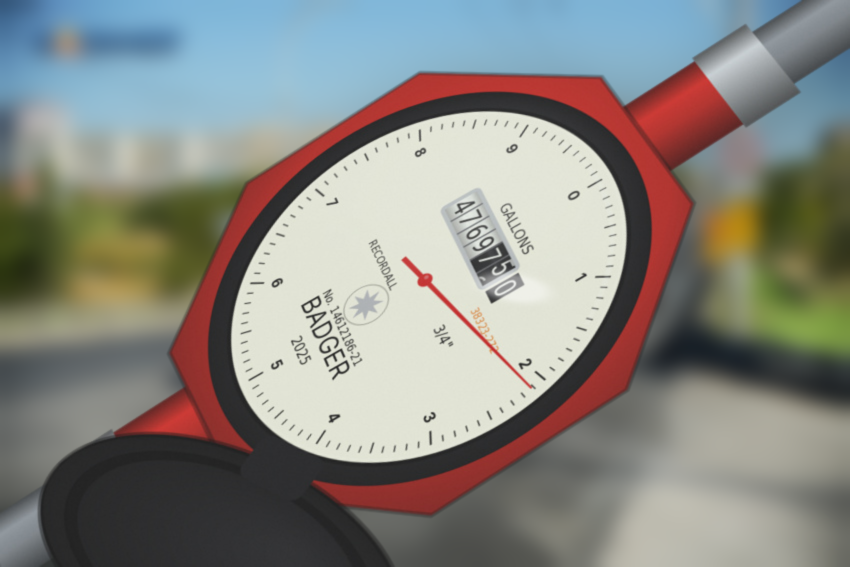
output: 4769752.1 gal
